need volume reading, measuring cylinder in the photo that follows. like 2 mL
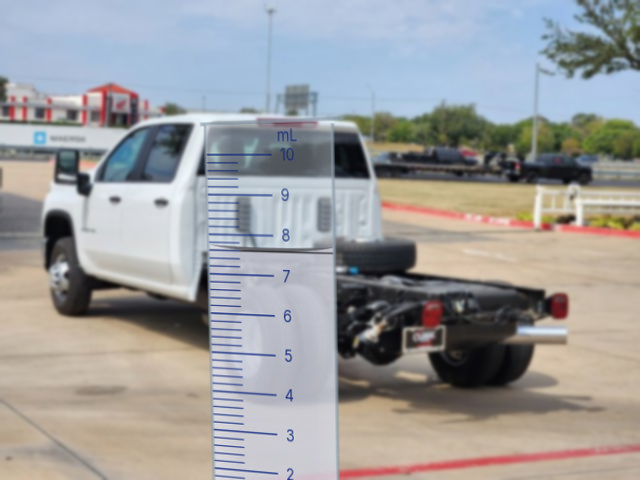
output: 7.6 mL
